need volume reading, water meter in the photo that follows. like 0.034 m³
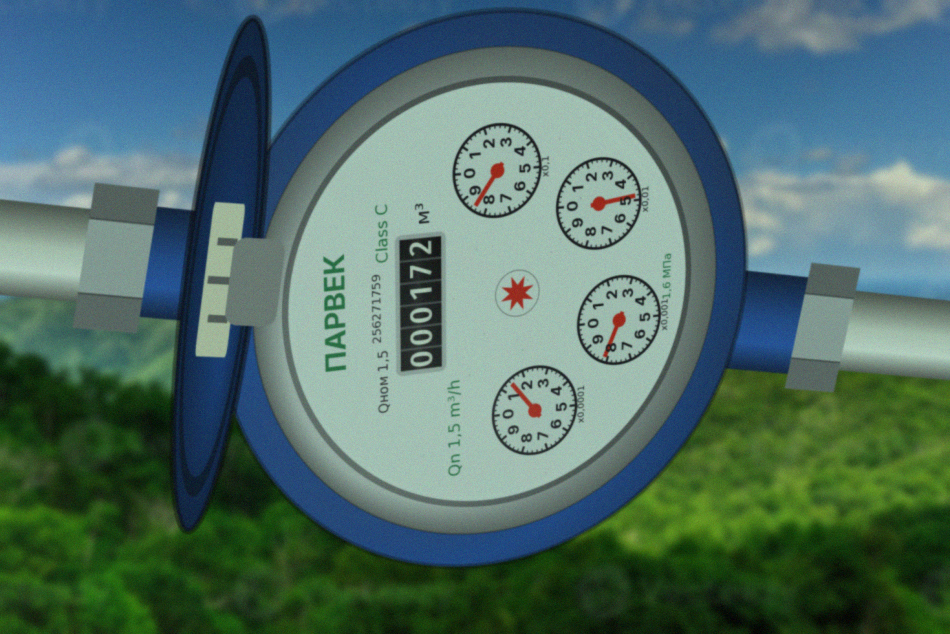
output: 172.8481 m³
